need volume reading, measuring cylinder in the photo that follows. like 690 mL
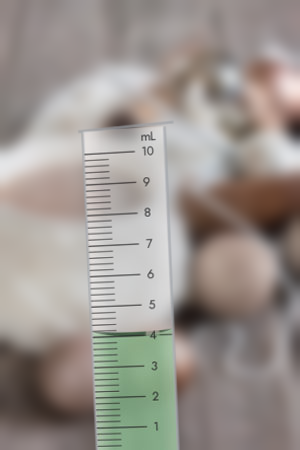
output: 4 mL
